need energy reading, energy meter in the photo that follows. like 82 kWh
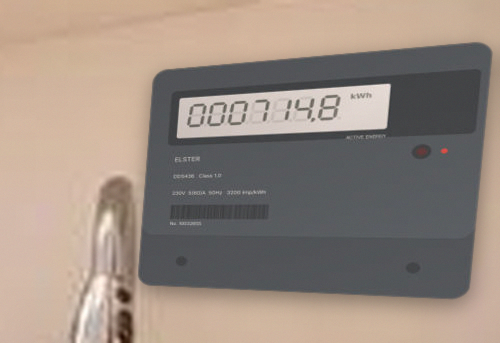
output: 714.8 kWh
